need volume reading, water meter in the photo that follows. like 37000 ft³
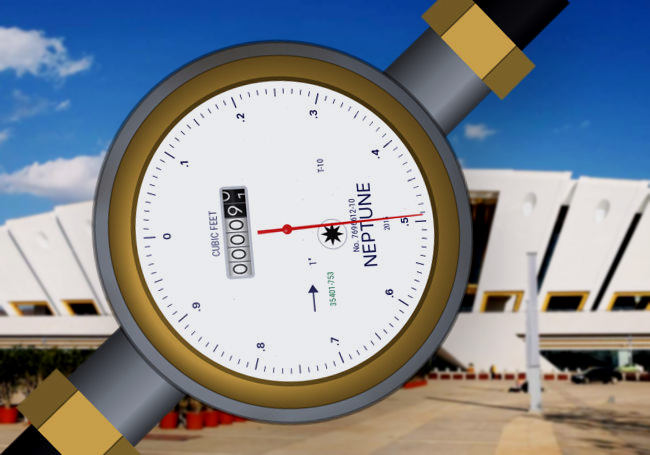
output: 90.49 ft³
